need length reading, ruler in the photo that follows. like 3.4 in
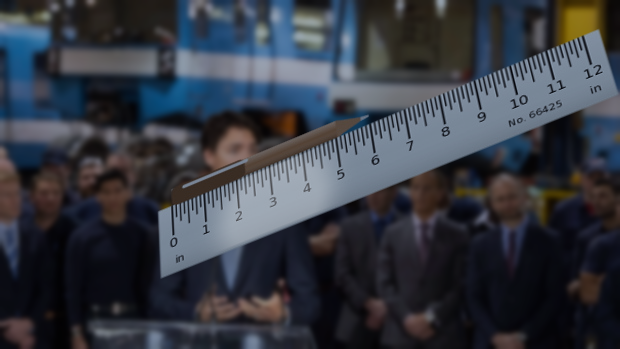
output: 6 in
